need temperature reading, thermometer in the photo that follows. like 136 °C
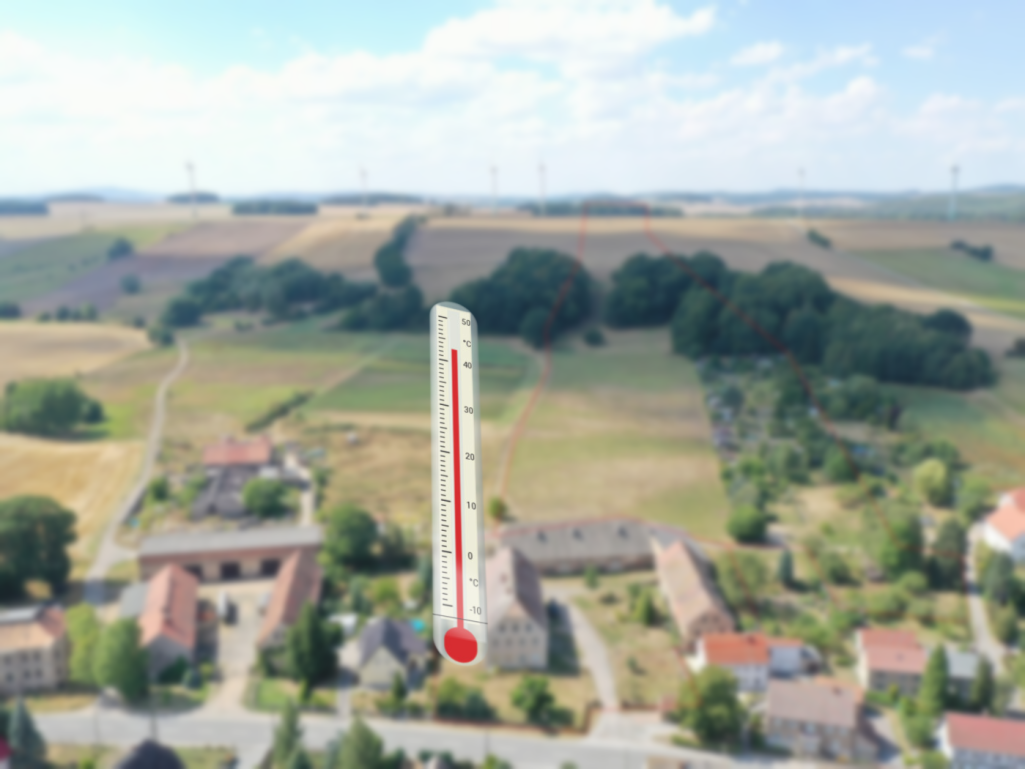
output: 43 °C
